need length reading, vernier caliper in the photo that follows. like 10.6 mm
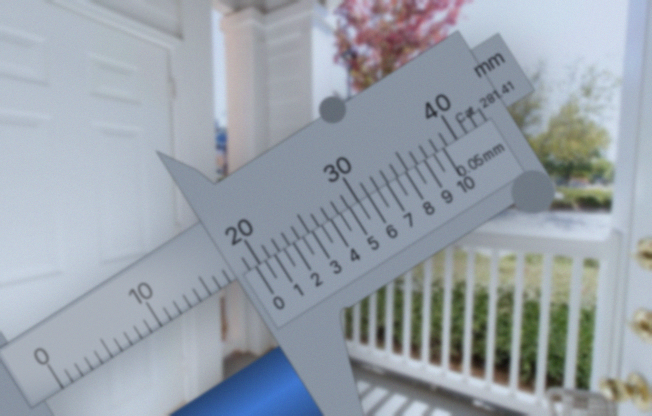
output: 19.6 mm
